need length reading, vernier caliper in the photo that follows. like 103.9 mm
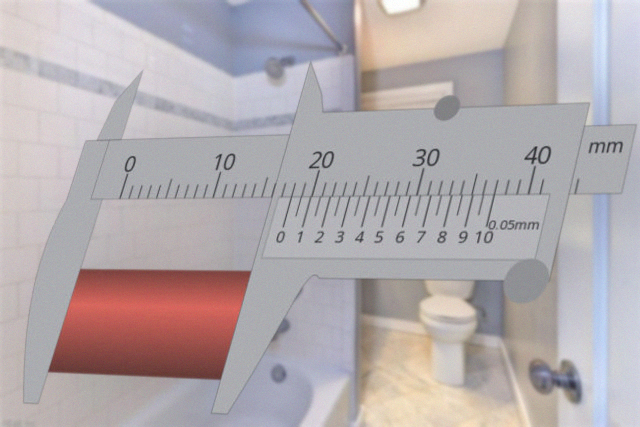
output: 18.0 mm
